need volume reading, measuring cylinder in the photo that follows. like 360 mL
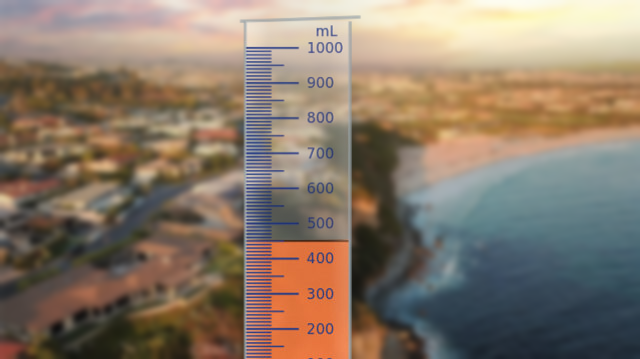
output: 450 mL
